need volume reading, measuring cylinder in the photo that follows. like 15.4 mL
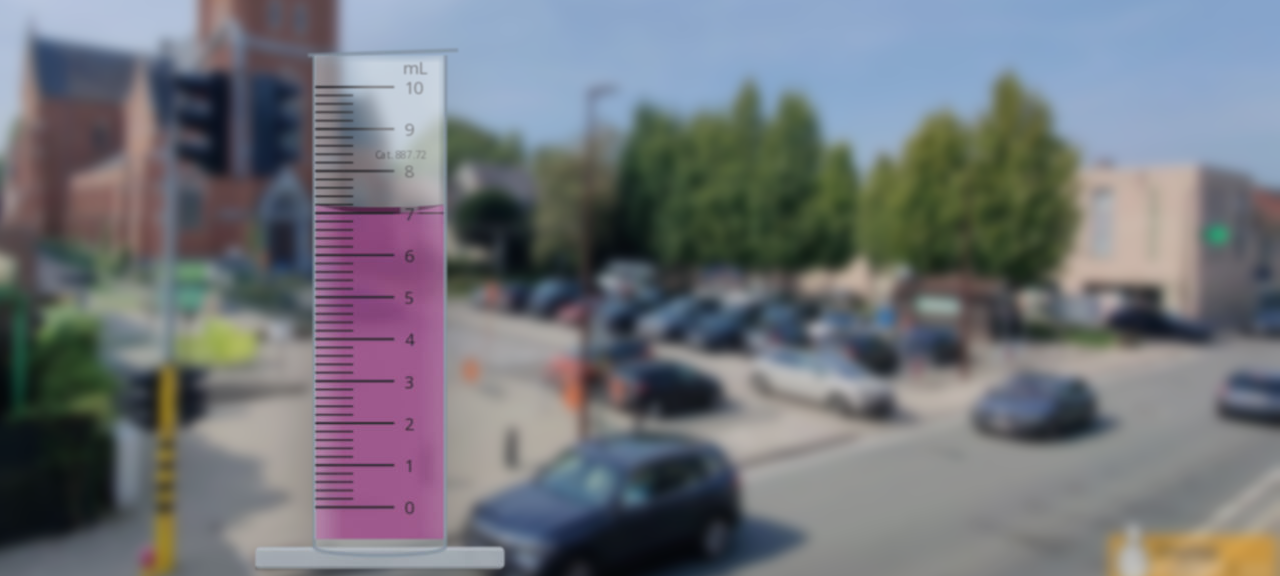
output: 7 mL
